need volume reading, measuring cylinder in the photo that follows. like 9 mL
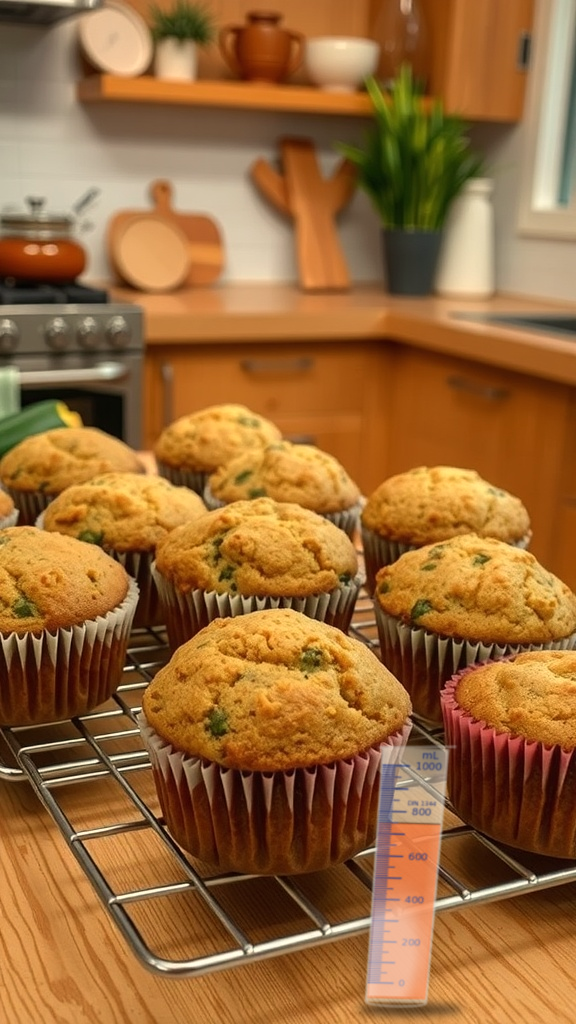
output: 750 mL
